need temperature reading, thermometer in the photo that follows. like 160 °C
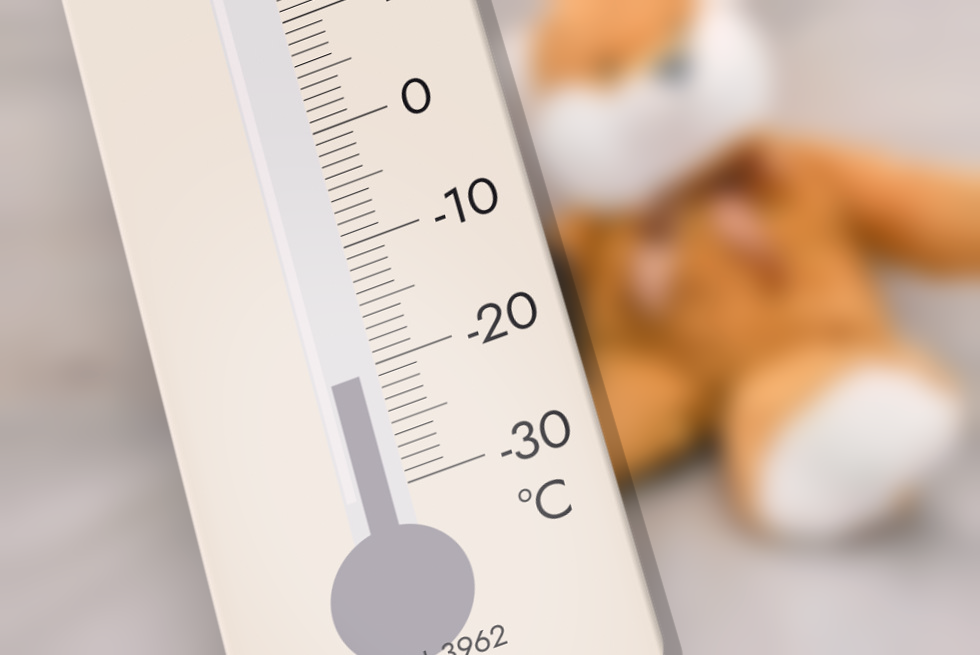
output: -20.5 °C
